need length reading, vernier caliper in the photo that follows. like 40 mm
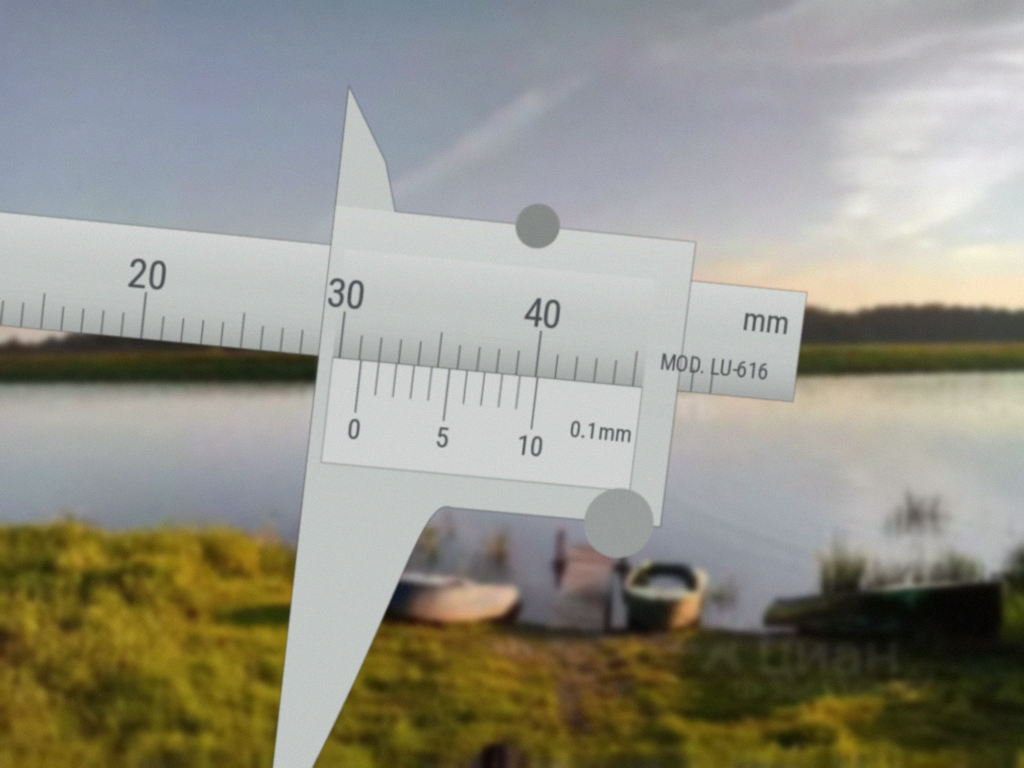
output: 31.1 mm
